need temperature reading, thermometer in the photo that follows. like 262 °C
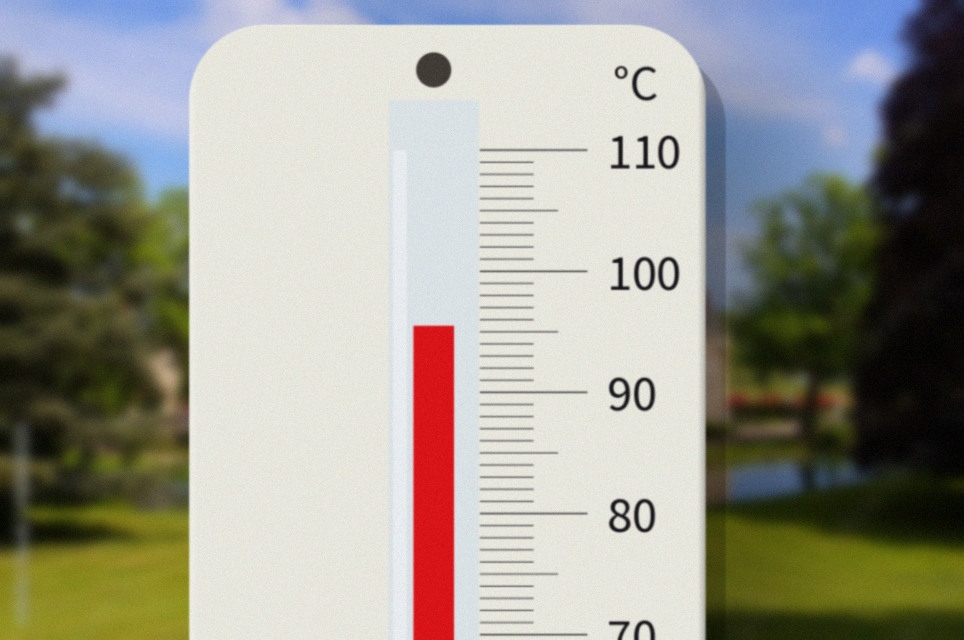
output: 95.5 °C
